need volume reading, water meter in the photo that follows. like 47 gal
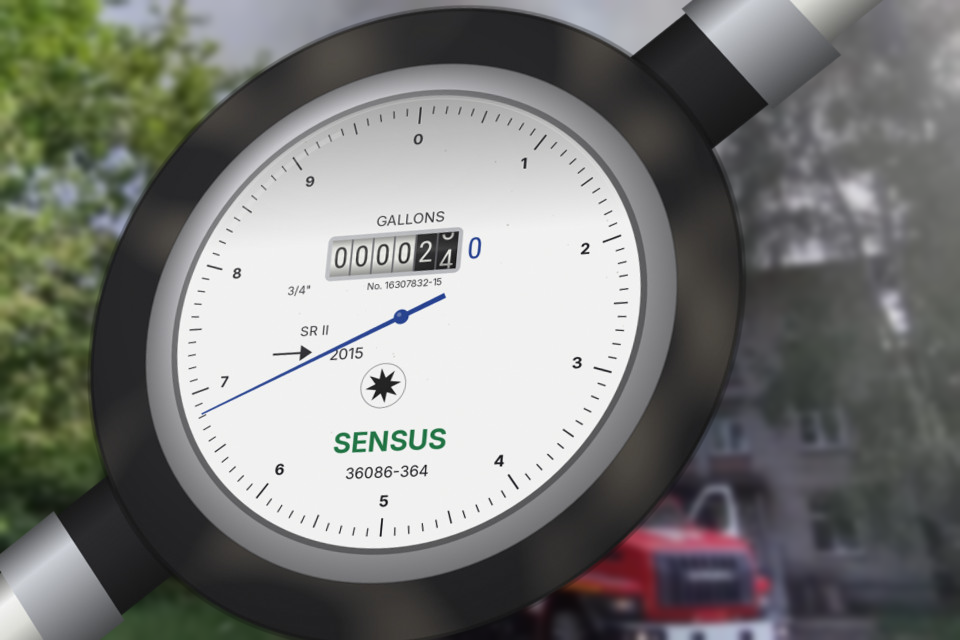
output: 236.8 gal
